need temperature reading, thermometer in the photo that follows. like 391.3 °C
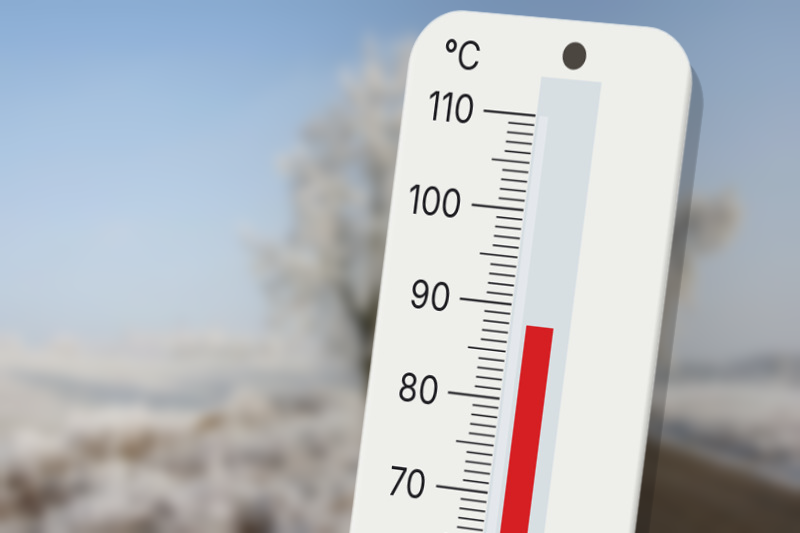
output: 88 °C
